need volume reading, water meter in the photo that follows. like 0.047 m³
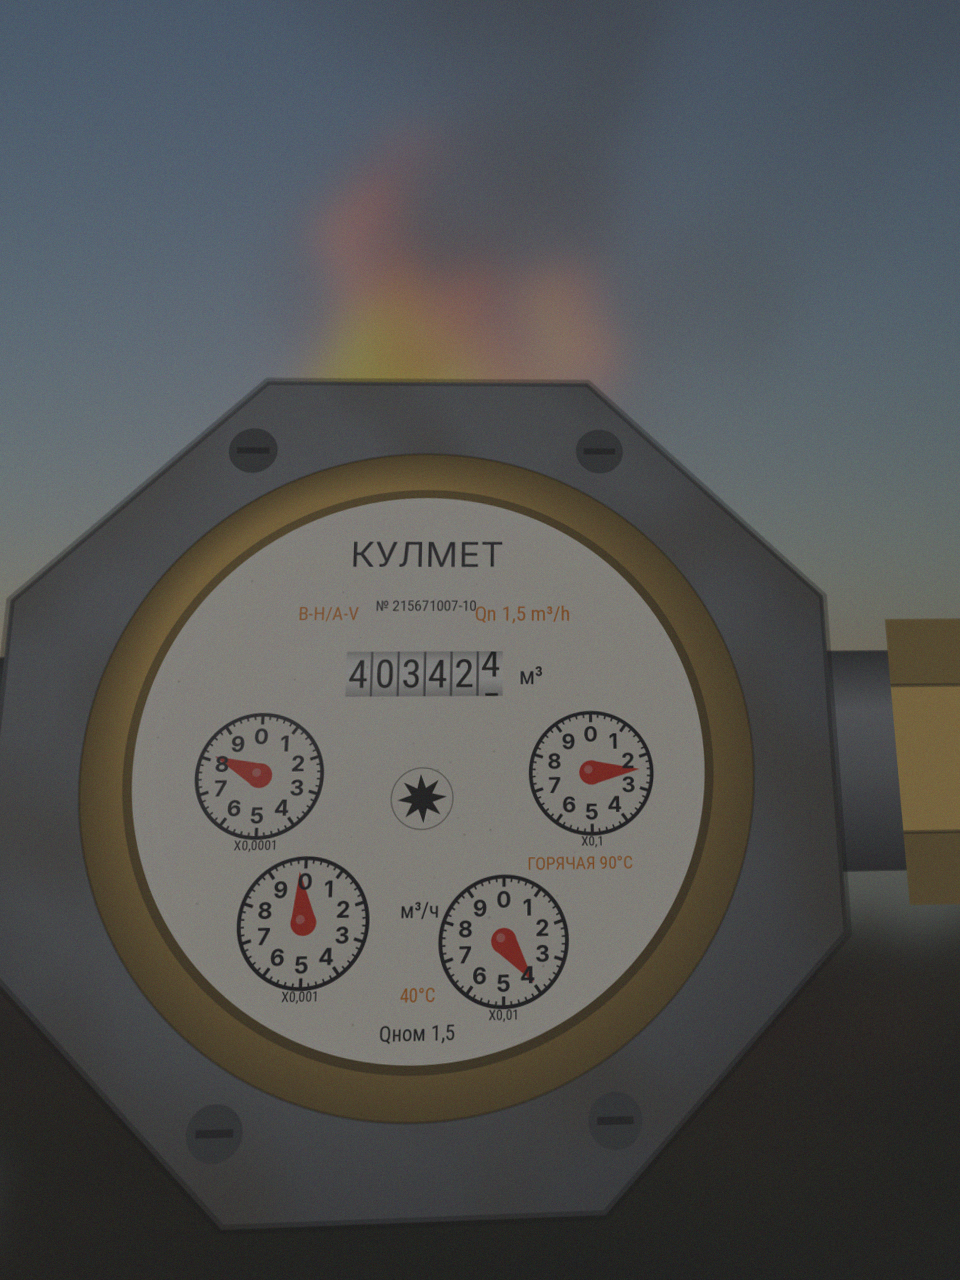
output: 403424.2398 m³
